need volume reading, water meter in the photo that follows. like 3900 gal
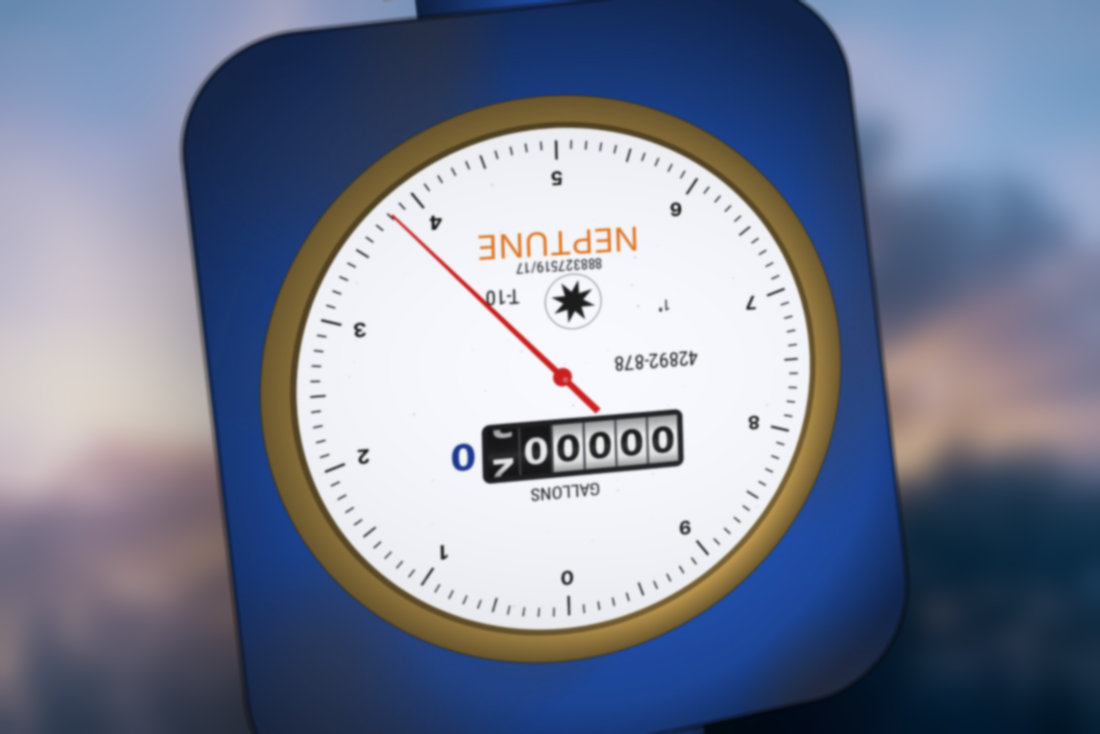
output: 23.8 gal
